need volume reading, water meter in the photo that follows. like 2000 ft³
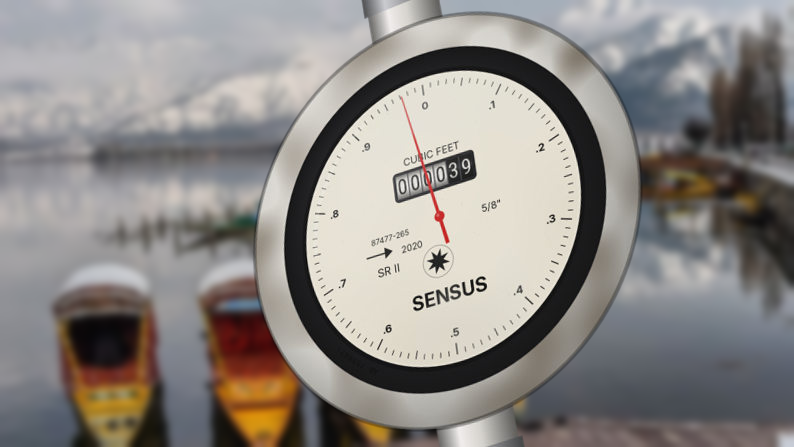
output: 38.97 ft³
